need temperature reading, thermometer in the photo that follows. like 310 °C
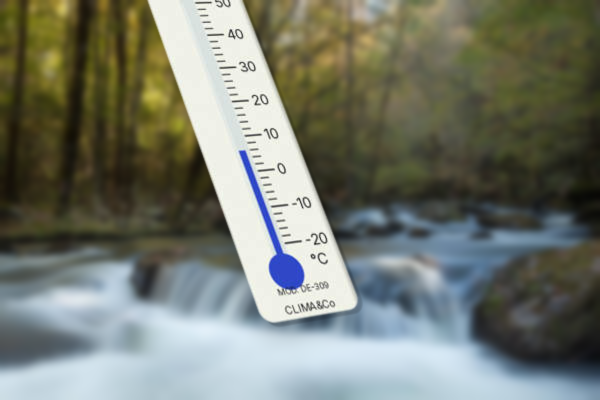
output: 6 °C
